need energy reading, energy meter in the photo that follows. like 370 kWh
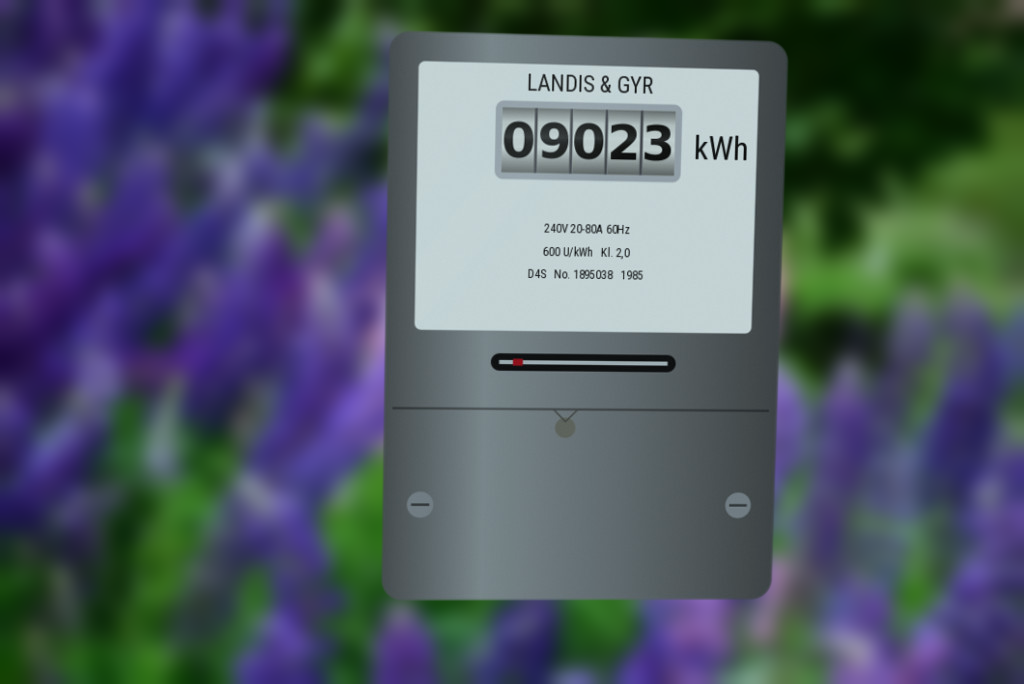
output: 9023 kWh
